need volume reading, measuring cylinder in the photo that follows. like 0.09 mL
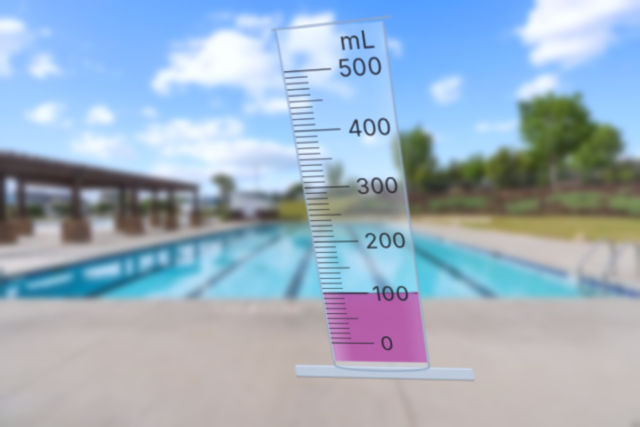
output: 100 mL
